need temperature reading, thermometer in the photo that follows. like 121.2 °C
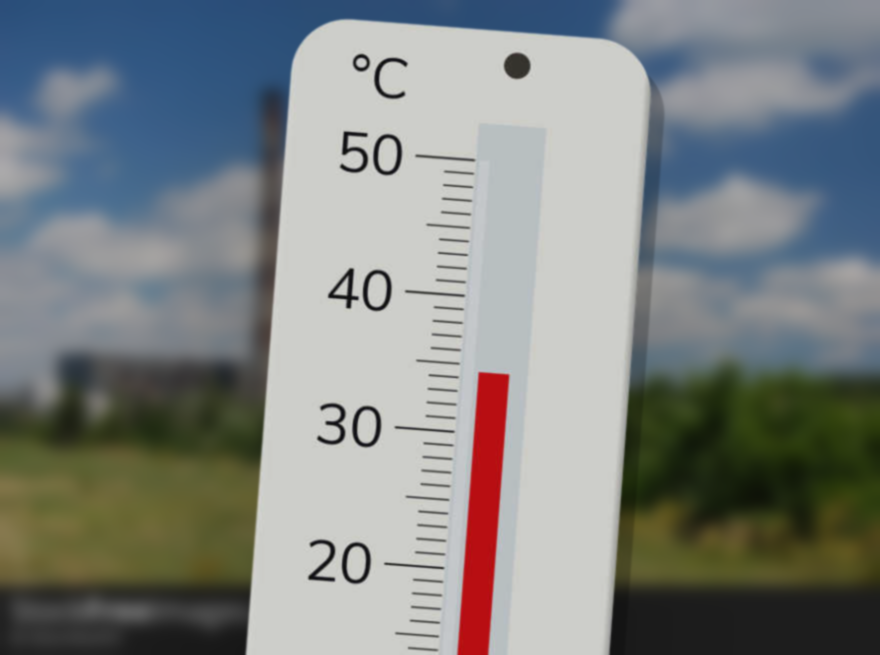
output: 34.5 °C
